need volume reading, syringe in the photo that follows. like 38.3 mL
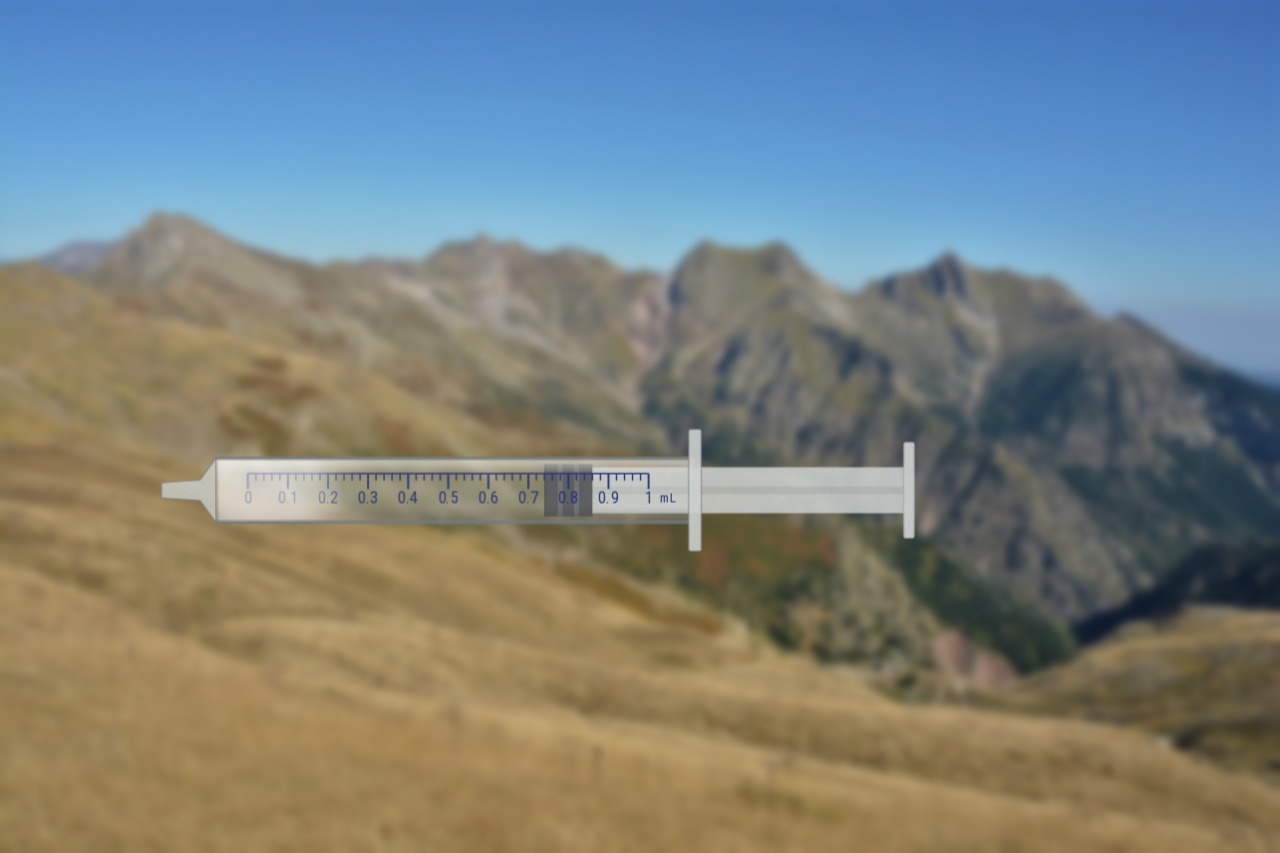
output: 0.74 mL
